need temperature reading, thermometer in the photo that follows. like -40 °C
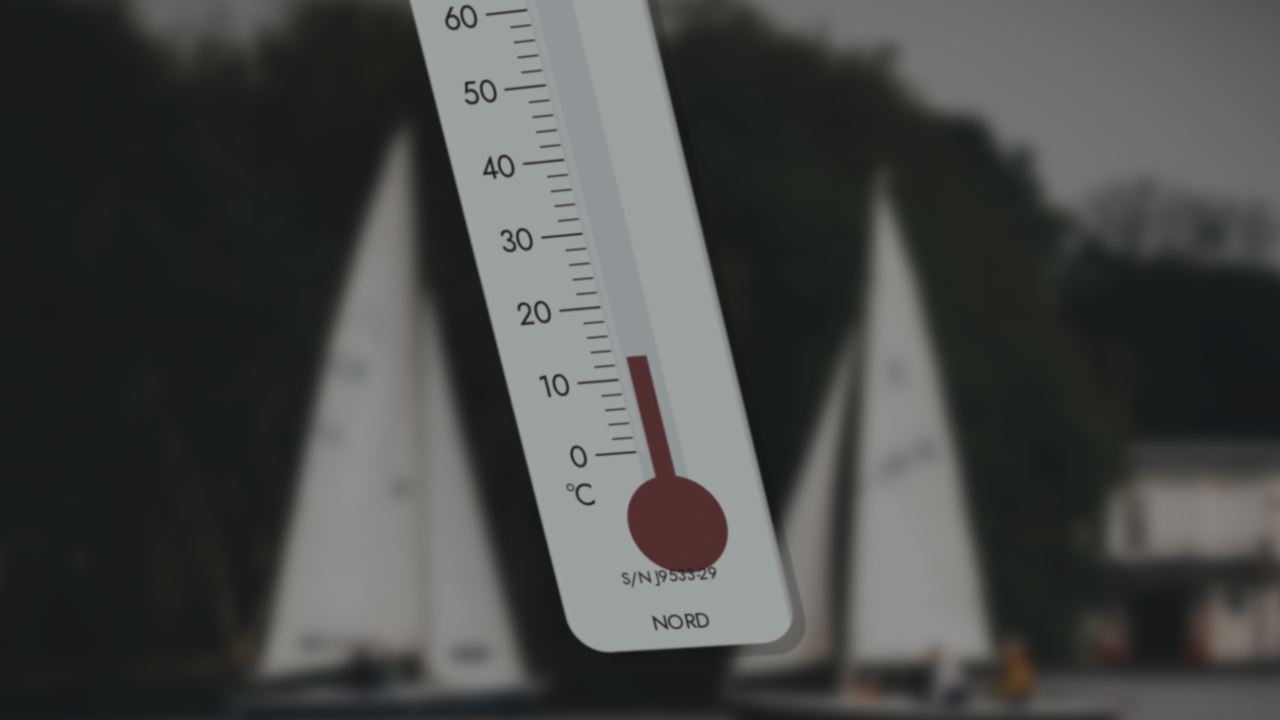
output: 13 °C
